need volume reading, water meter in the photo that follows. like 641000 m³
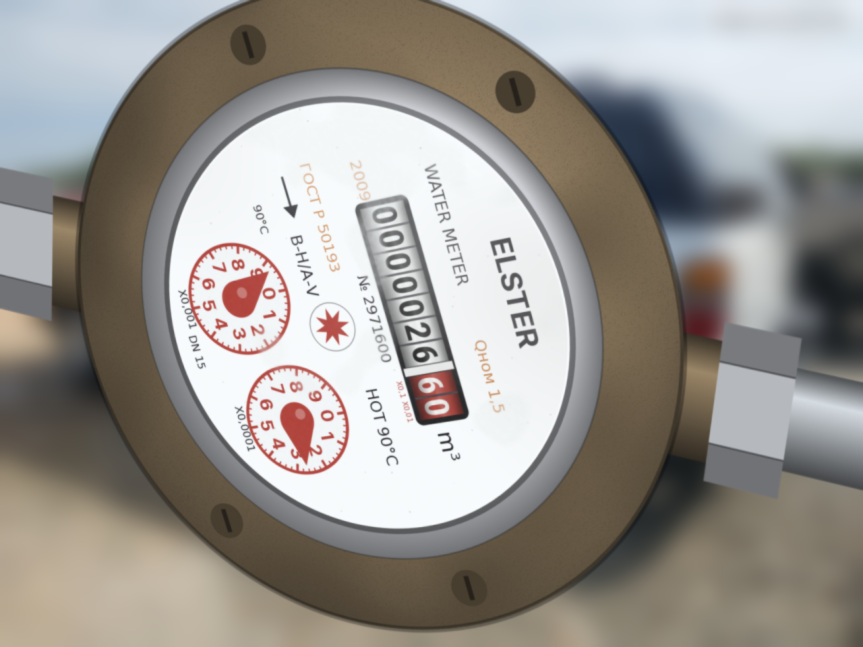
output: 26.5992 m³
